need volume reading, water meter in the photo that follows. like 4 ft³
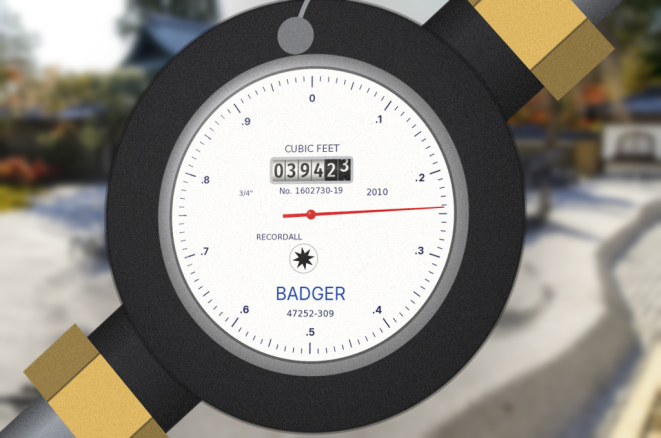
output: 39423.24 ft³
